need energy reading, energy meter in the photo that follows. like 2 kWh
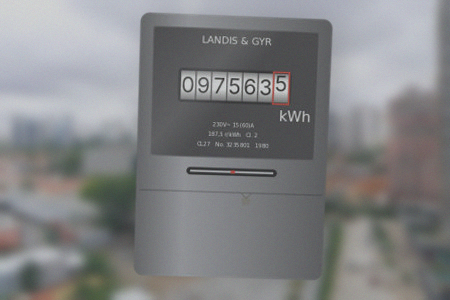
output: 97563.5 kWh
